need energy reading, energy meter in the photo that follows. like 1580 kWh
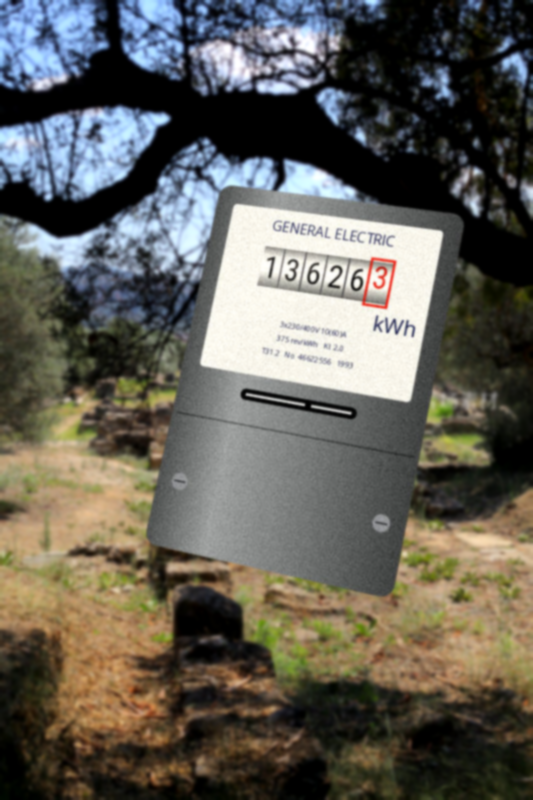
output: 13626.3 kWh
